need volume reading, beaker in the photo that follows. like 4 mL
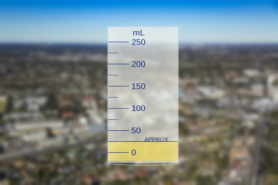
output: 25 mL
